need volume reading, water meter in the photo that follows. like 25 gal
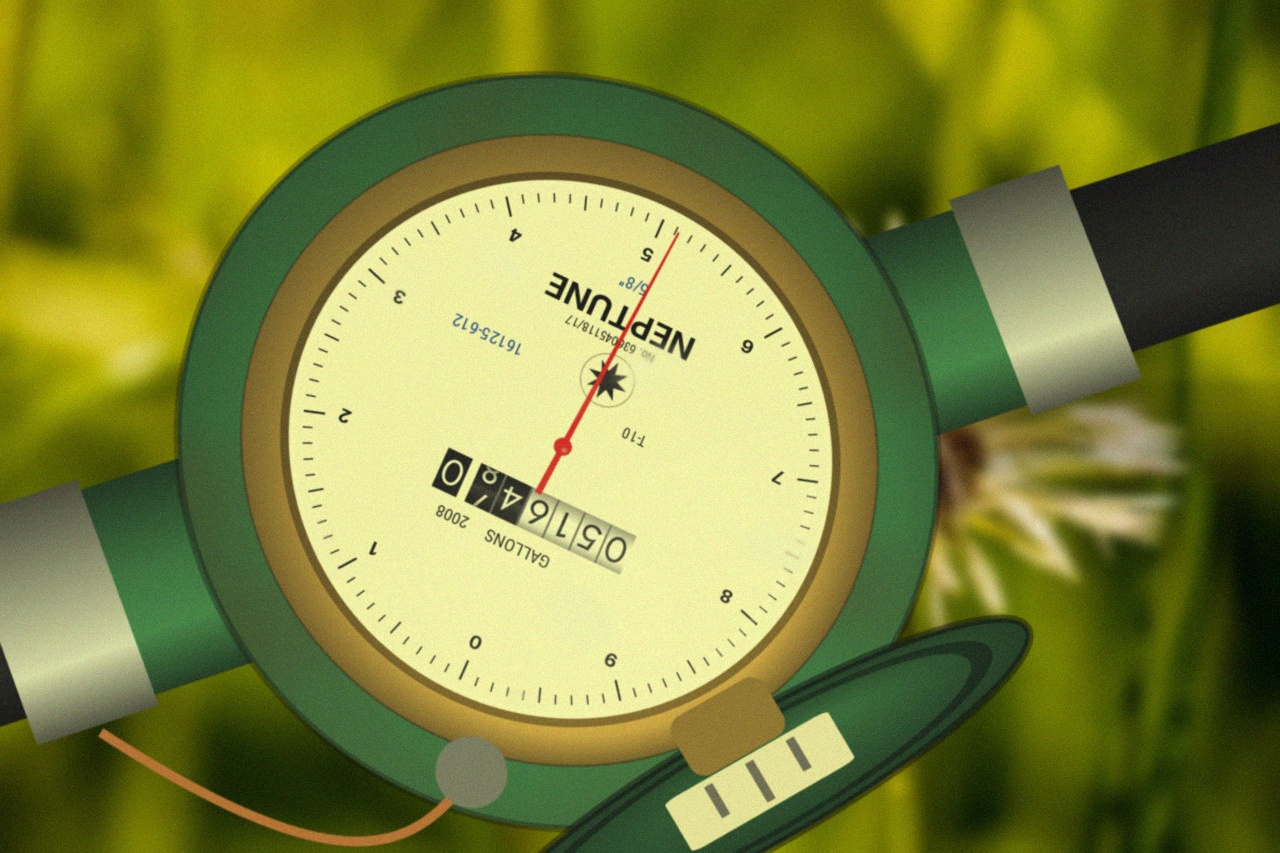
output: 516475.1 gal
